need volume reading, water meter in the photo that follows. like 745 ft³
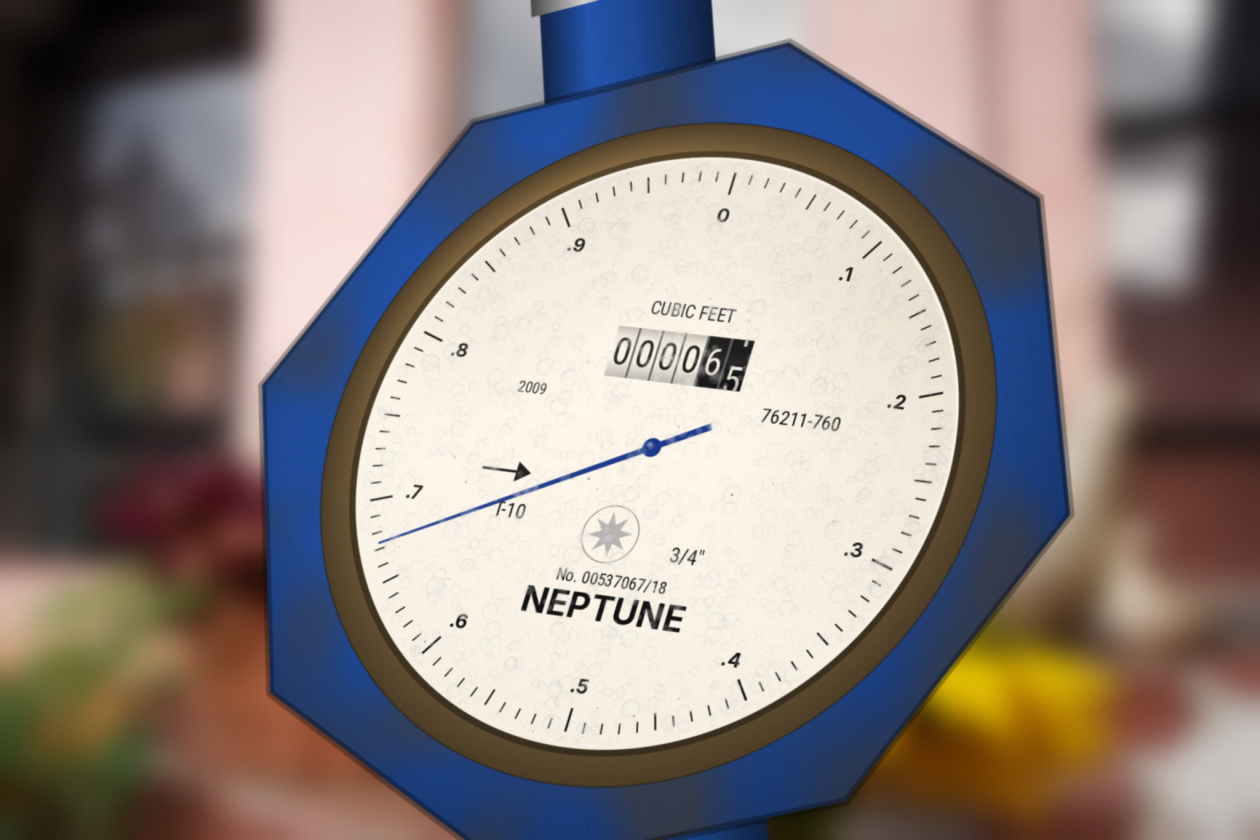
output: 64.67 ft³
